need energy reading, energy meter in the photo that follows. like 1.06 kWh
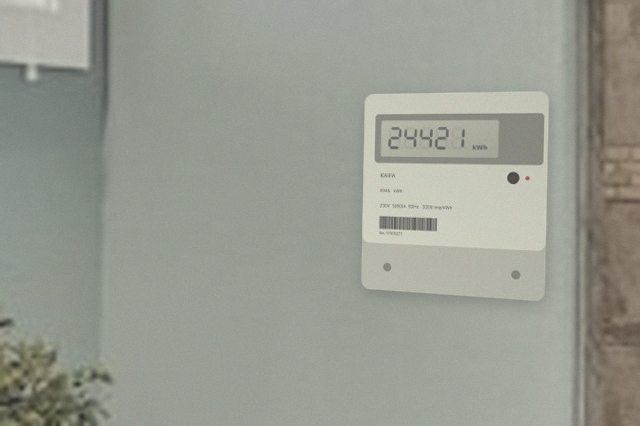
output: 24421 kWh
